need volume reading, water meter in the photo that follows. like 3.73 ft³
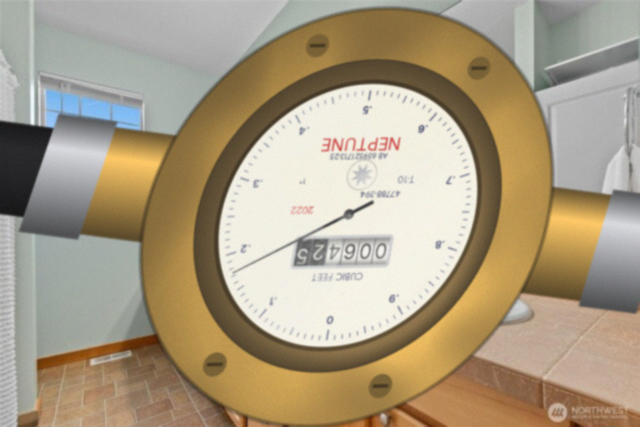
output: 6425.17 ft³
